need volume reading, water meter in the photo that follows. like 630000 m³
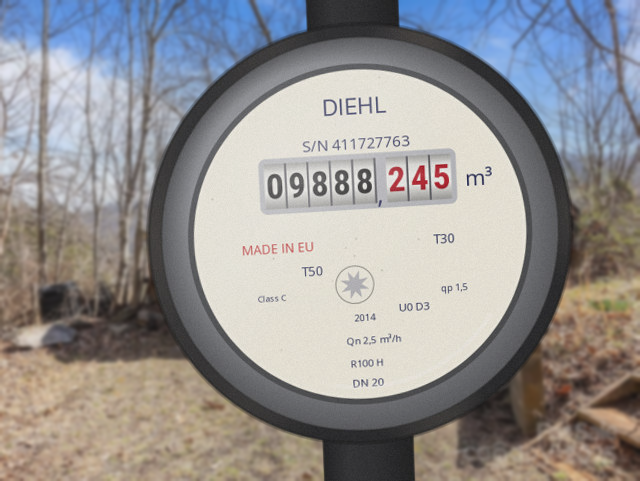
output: 9888.245 m³
